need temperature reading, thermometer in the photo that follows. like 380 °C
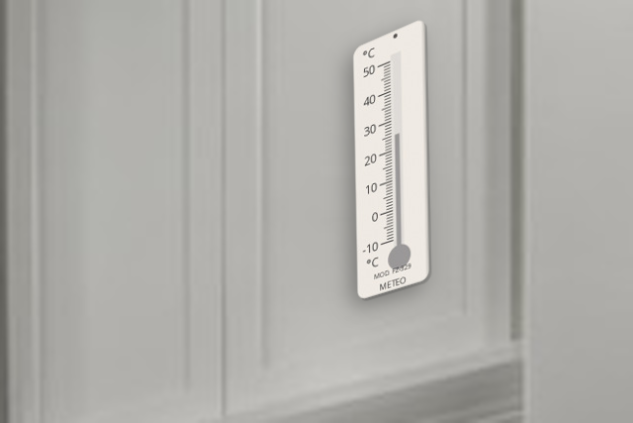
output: 25 °C
